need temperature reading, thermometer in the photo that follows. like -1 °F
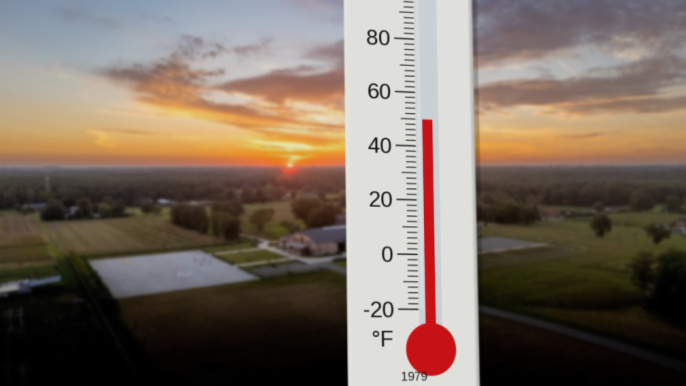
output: 50 °F
